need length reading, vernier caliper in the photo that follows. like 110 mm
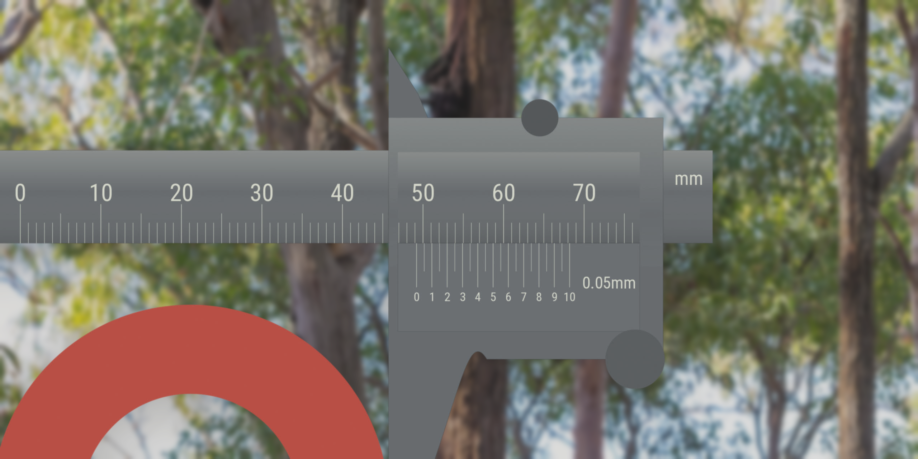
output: 49.2 mm
